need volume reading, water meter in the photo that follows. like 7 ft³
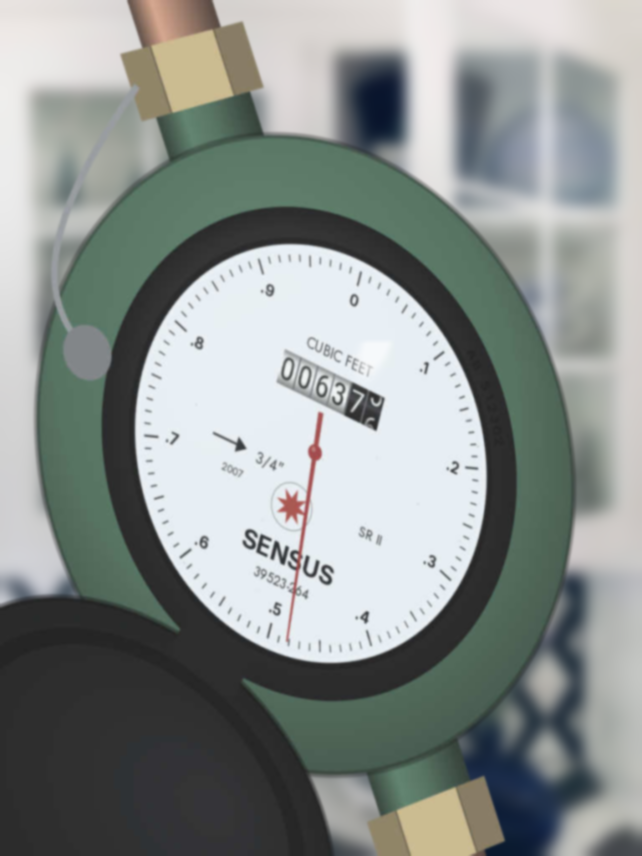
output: 6375.48 ft³
